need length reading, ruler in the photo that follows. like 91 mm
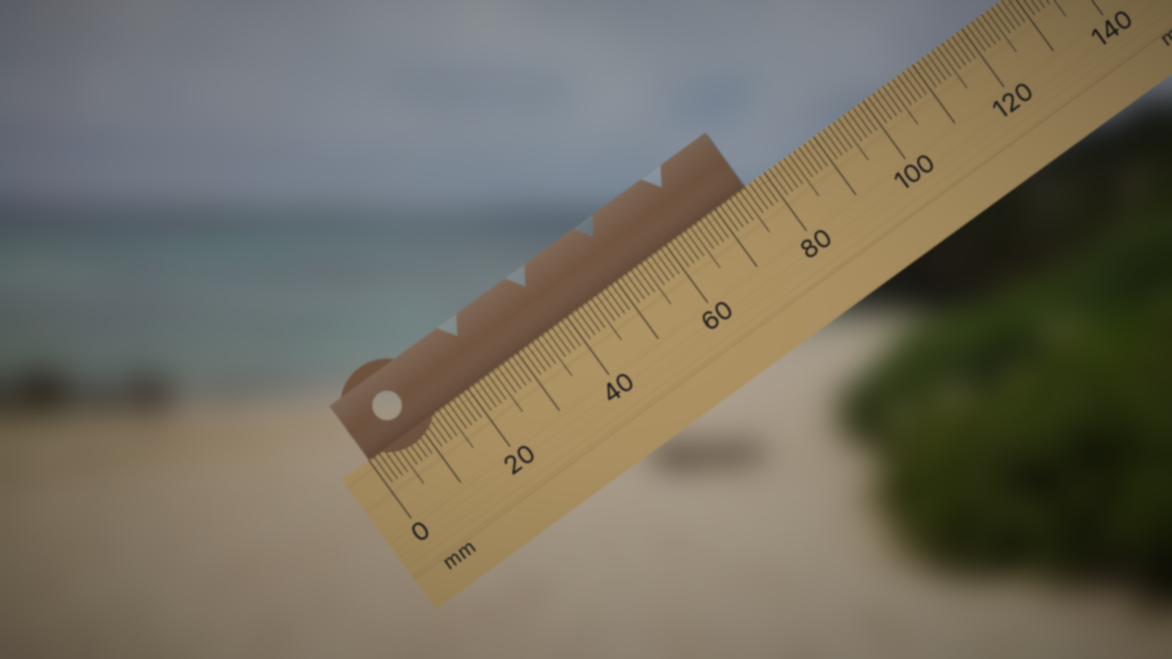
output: 76 mm
